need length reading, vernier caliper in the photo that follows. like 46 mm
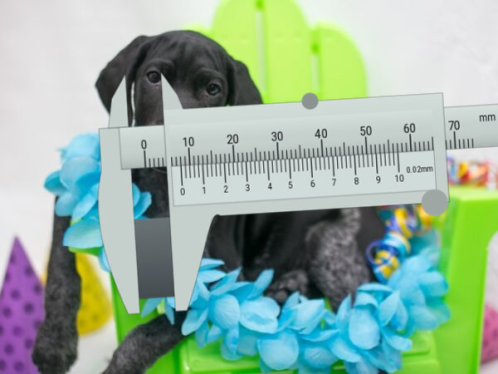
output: 8.0 mm
